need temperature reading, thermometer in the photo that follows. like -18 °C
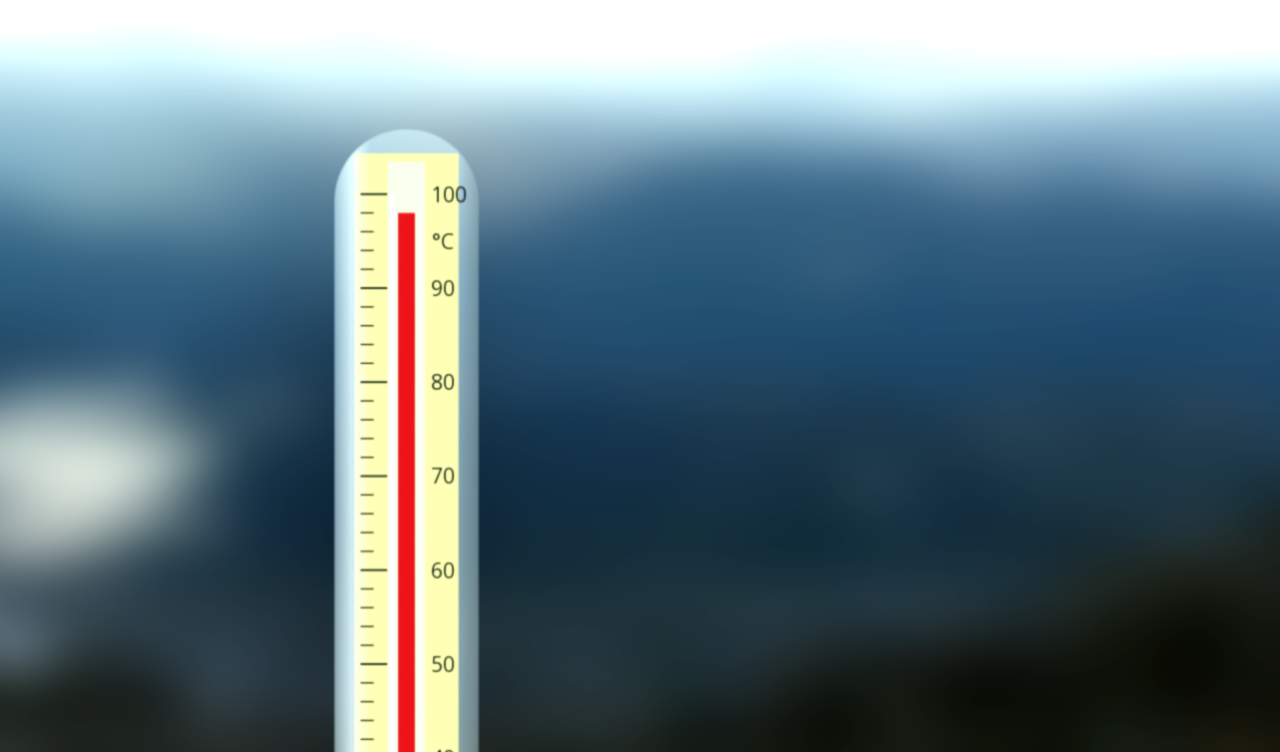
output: 98 °C
